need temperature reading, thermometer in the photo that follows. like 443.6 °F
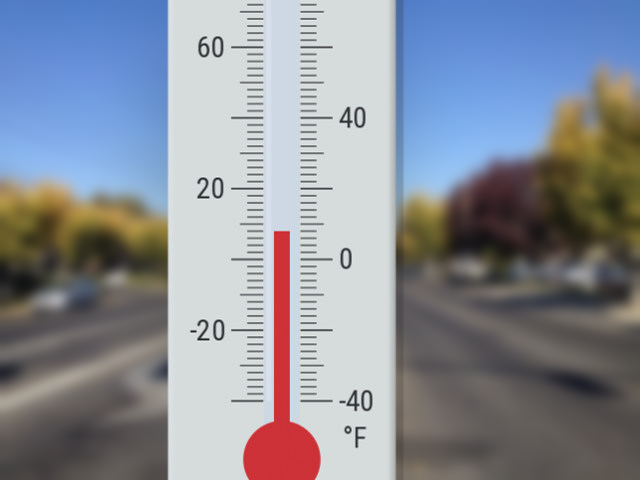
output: 8 °F
